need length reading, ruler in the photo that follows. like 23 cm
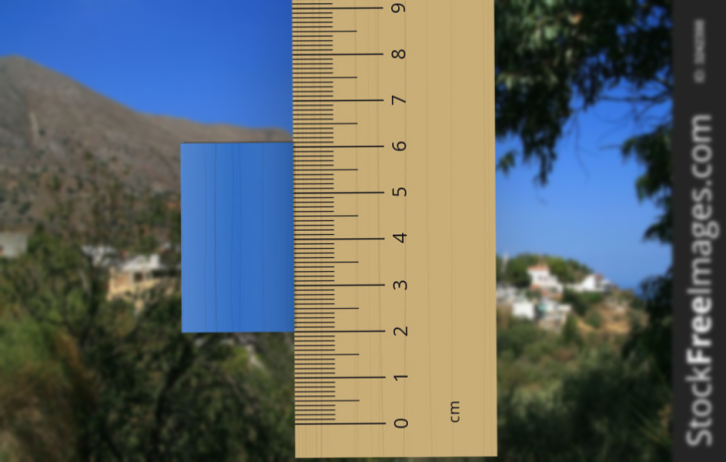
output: 4.1 cm
